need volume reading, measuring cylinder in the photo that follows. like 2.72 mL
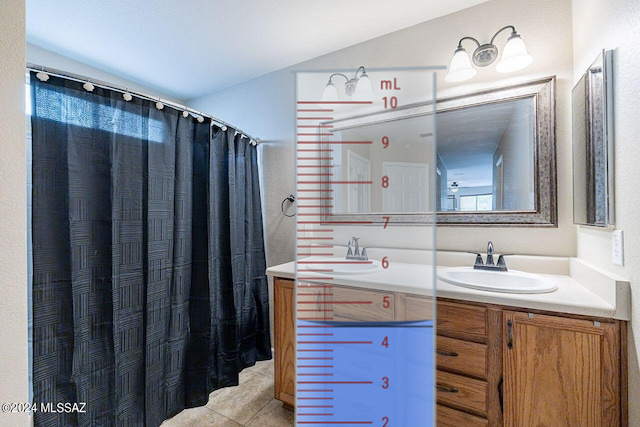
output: 4.4 mL
